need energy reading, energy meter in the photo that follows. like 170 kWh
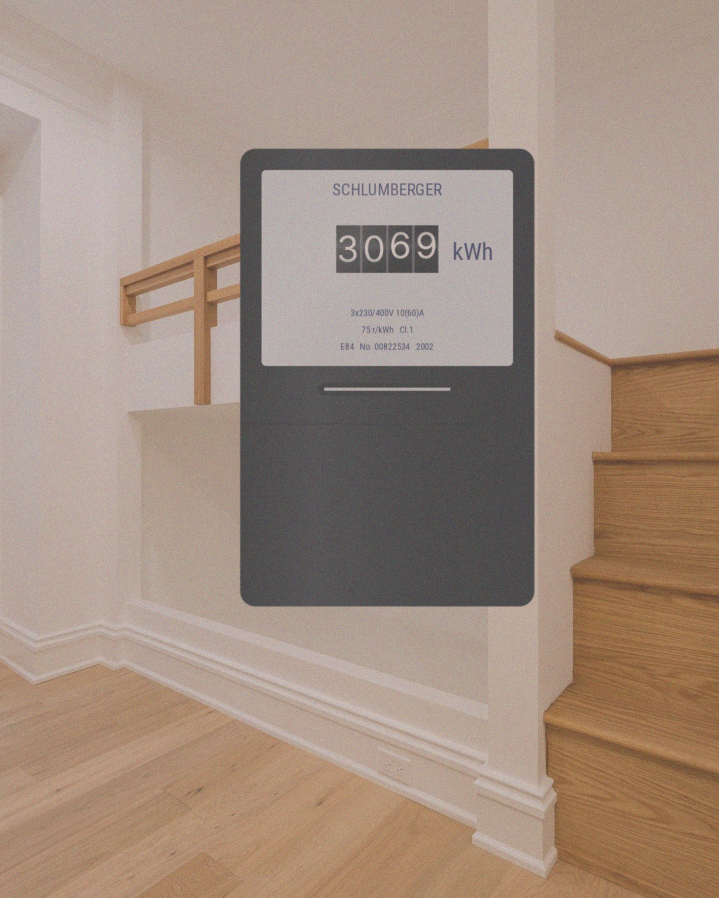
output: 3069 kWh
